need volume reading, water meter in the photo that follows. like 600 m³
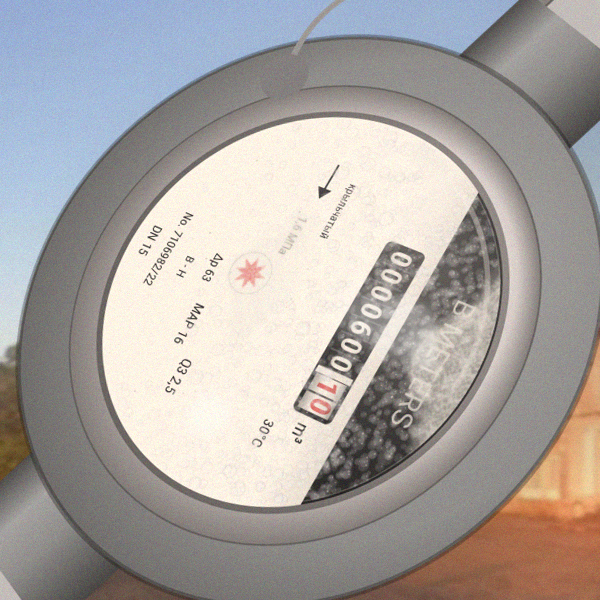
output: 600.10 m³
